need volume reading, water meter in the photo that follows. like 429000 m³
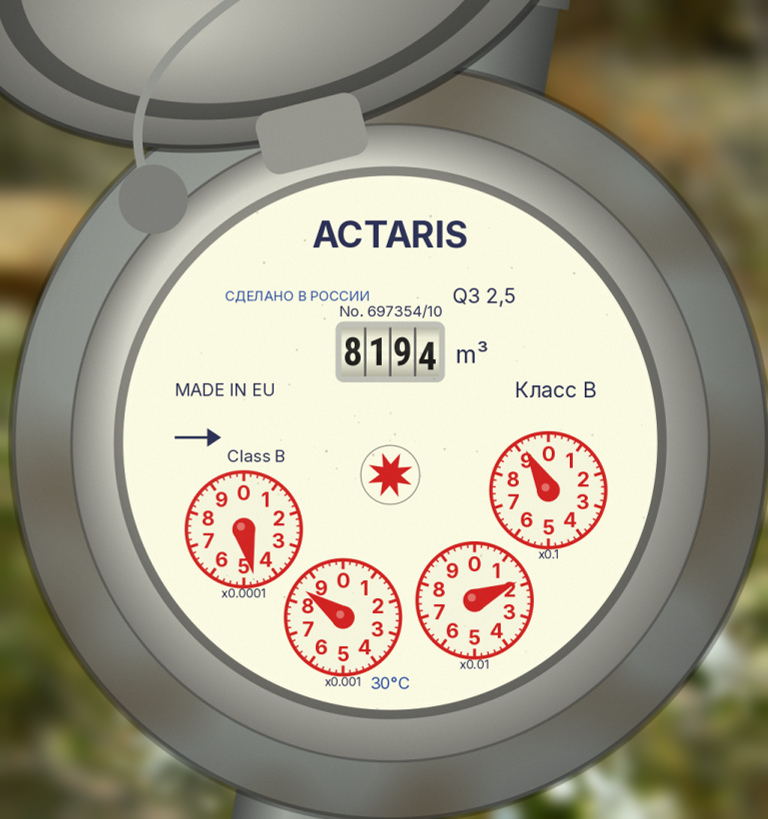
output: 8193.9184 m³
